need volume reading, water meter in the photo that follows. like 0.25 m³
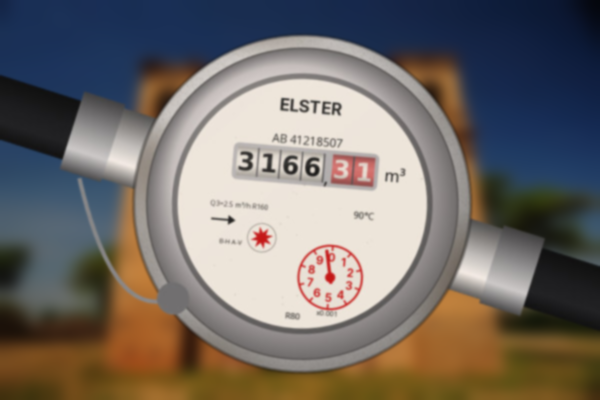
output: 3166.309 m³
